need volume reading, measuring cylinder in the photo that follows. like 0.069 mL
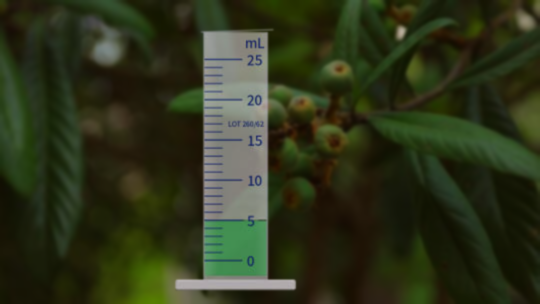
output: 5 mL
